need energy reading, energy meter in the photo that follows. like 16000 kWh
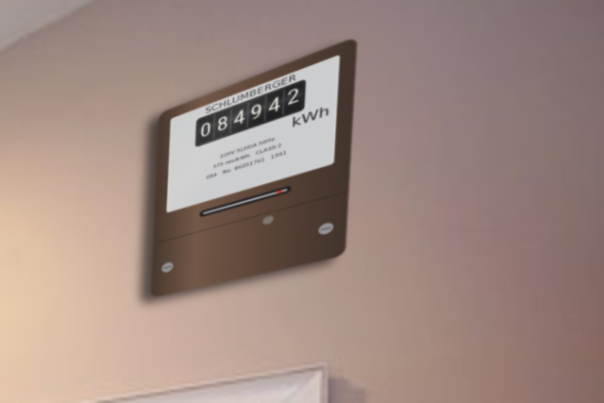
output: 84942 kWh
